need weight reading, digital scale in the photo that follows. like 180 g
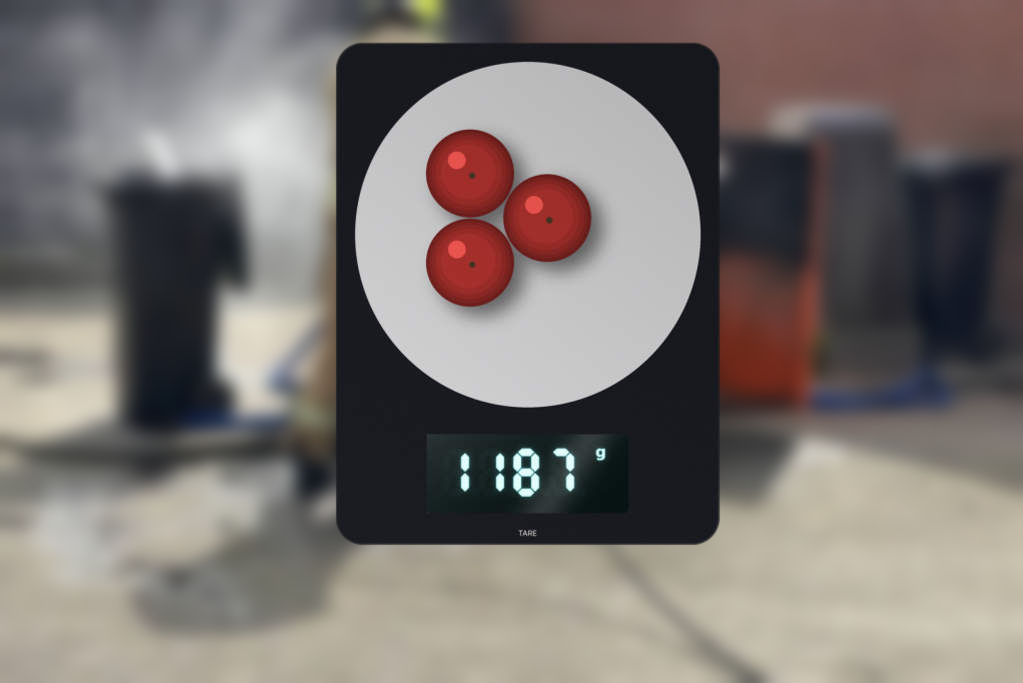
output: 1187 g
